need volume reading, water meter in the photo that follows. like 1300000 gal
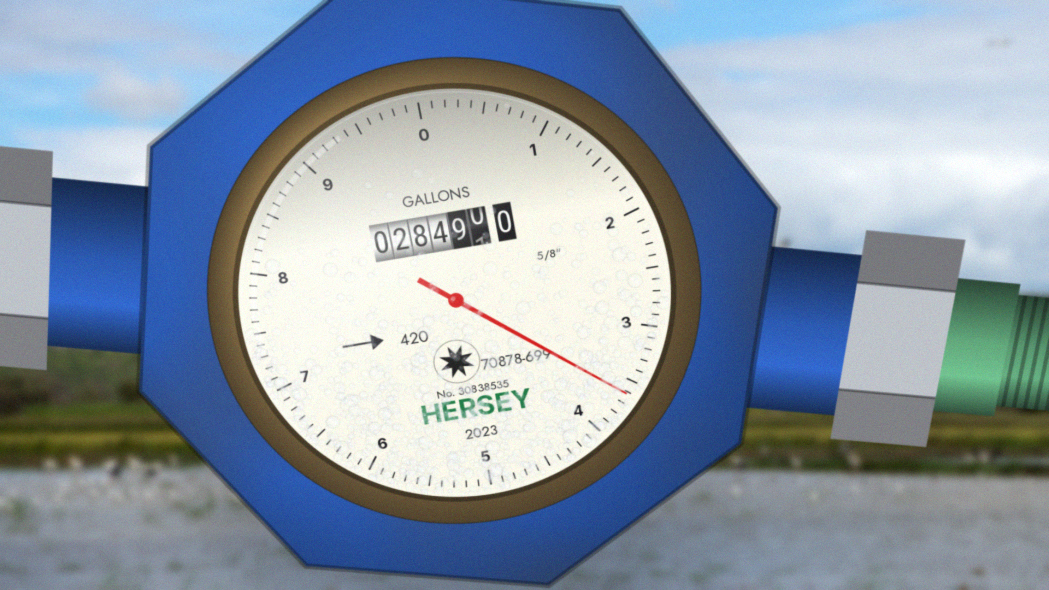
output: 284903.6 gal
